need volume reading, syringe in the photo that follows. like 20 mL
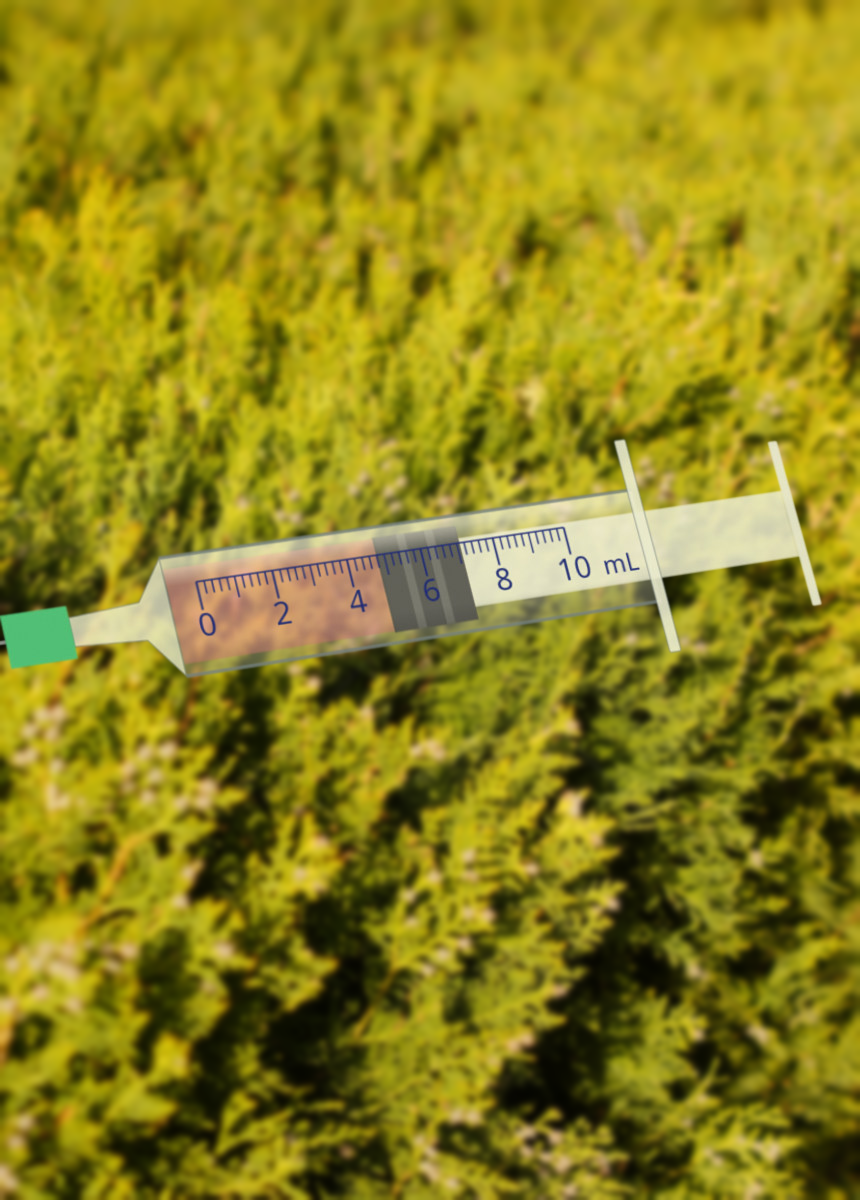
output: 4.8 mL
